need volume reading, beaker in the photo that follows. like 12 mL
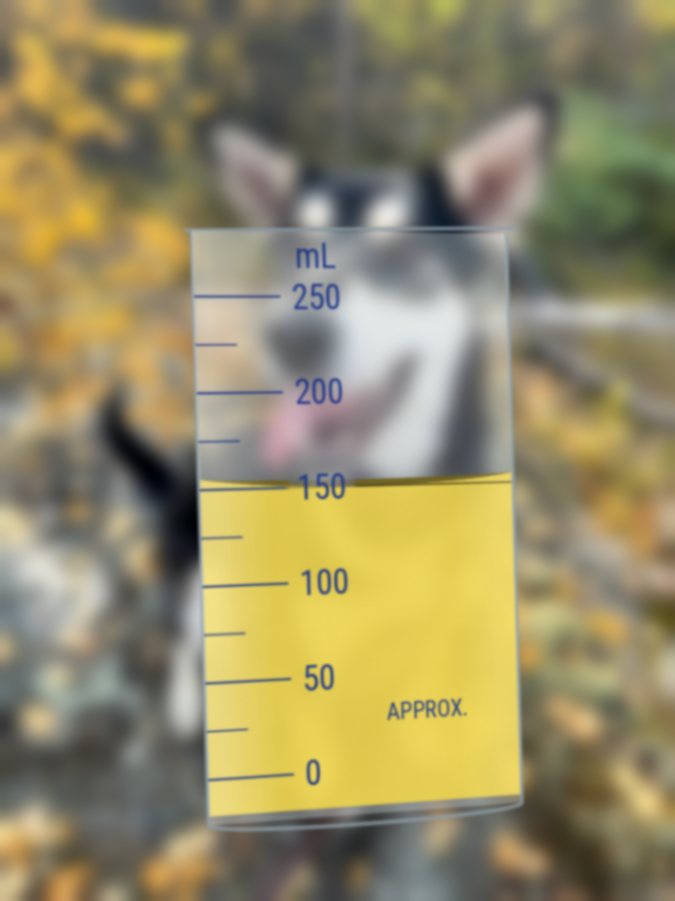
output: 150 mL
